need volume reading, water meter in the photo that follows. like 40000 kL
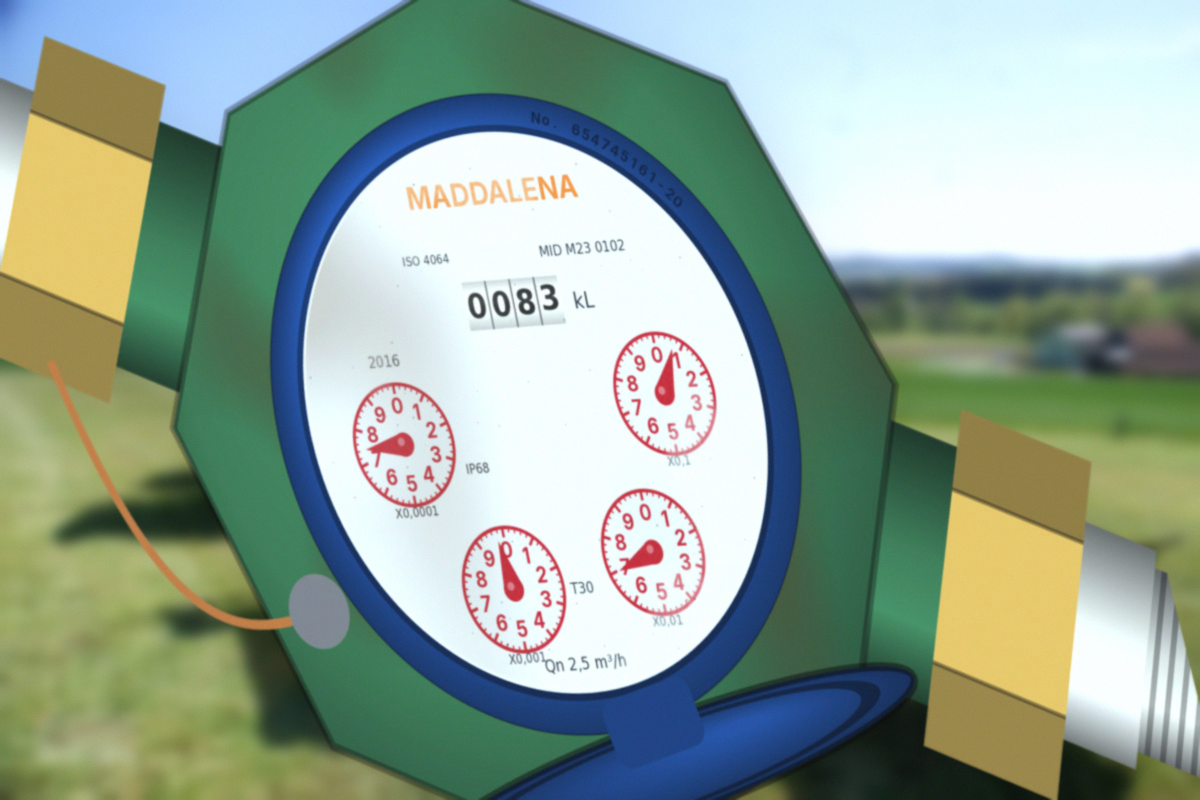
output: 83.0697 kL
